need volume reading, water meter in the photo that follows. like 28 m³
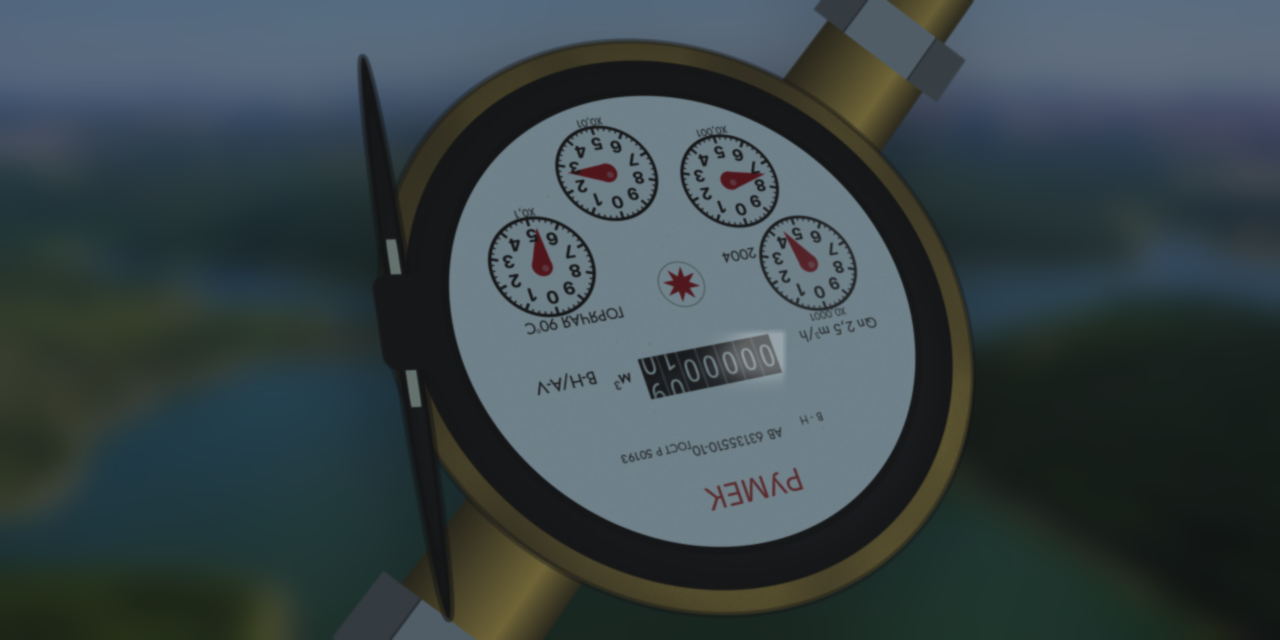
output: 9.5274 m³
